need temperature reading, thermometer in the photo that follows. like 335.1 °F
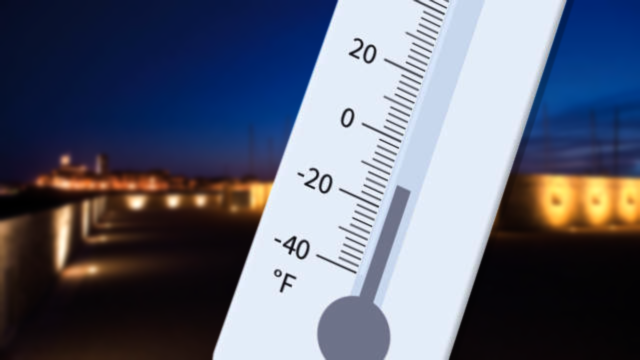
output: -12 °F
